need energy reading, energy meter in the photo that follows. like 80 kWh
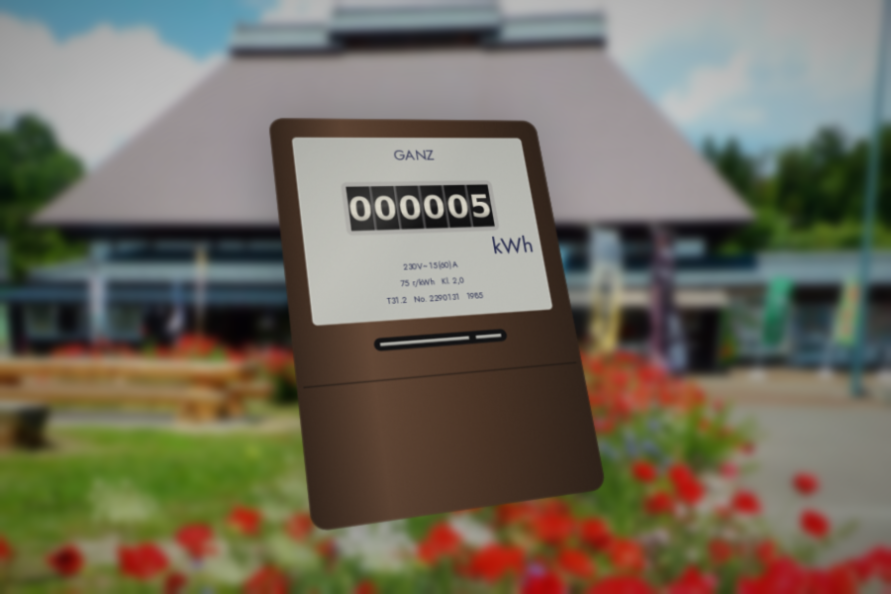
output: 5 kWh
